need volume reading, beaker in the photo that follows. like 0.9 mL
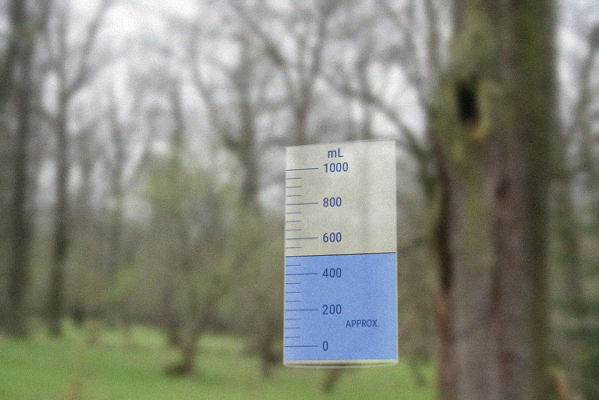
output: 500 mL
